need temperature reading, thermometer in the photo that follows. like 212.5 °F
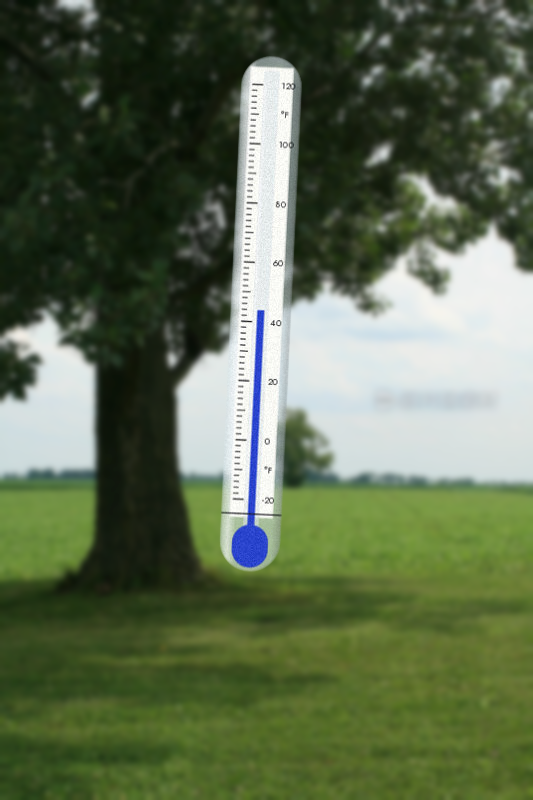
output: 44 °F
